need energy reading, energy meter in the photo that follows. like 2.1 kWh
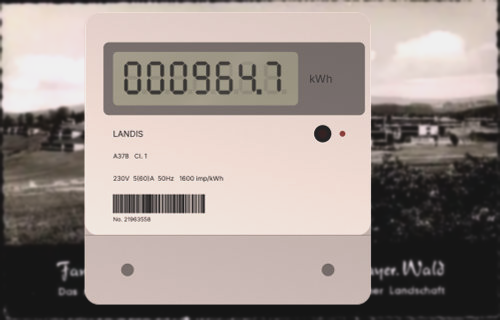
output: 964.7 kWh
